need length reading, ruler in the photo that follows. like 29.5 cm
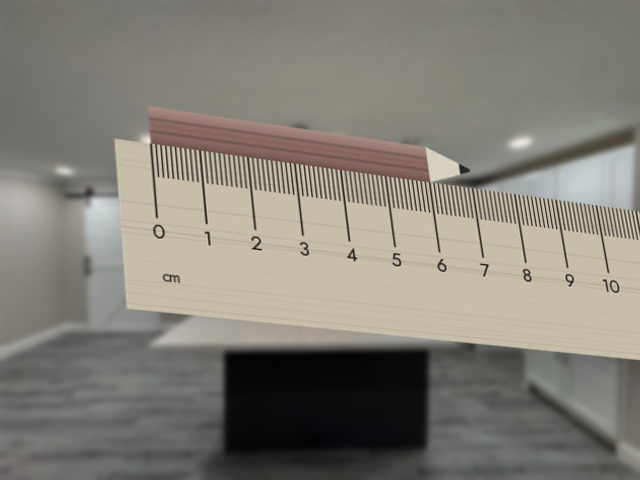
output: 7 cm
